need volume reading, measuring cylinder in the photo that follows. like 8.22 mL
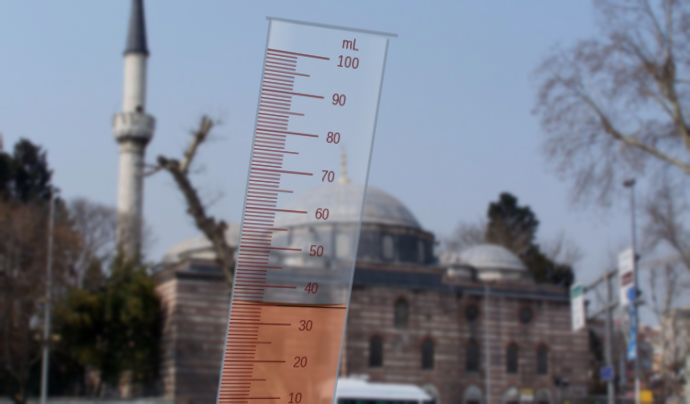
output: 35 mL
